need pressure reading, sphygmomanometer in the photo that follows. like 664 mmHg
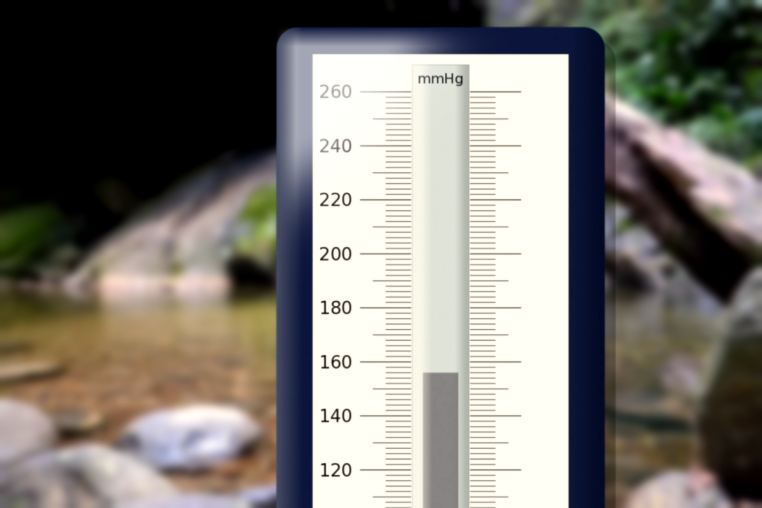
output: 156 mmHg
